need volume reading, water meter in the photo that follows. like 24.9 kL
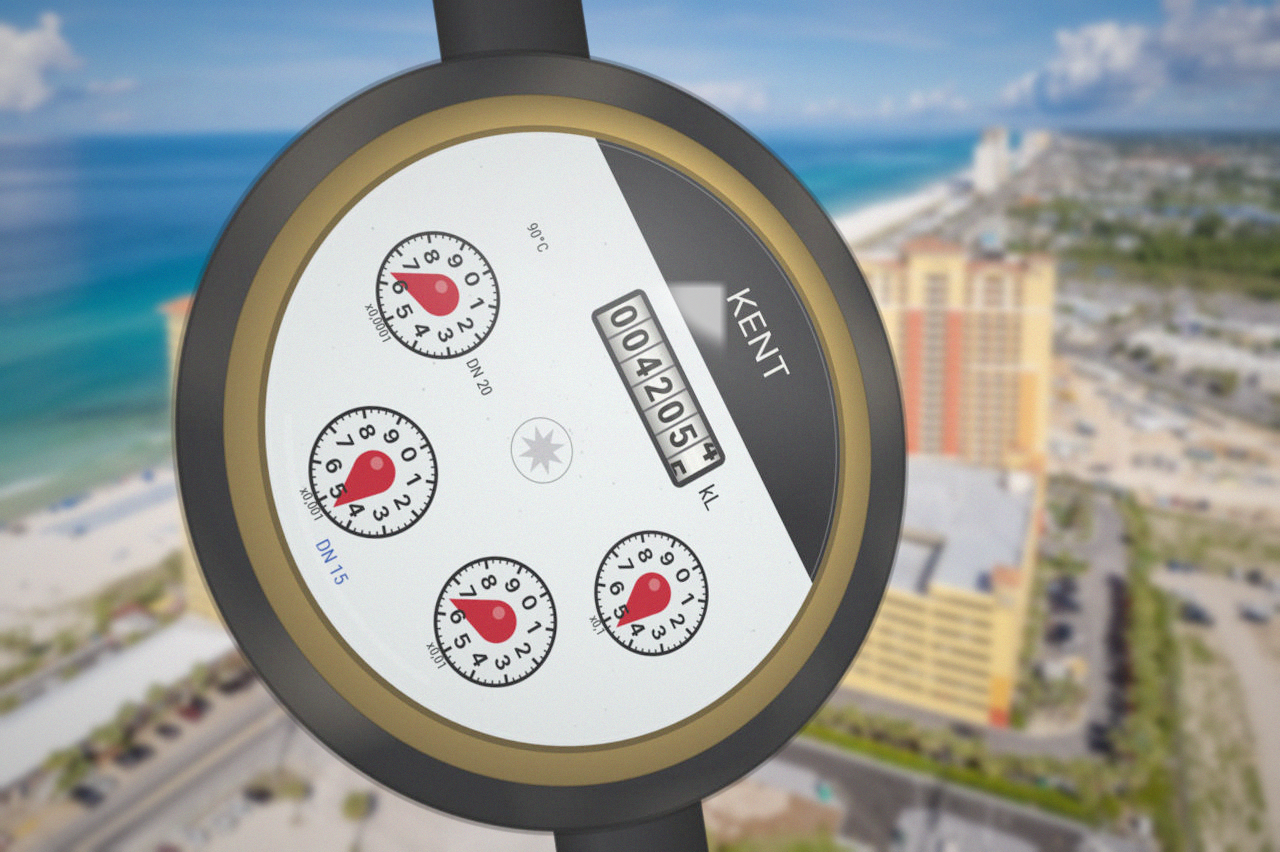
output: 42054.4646 kL
